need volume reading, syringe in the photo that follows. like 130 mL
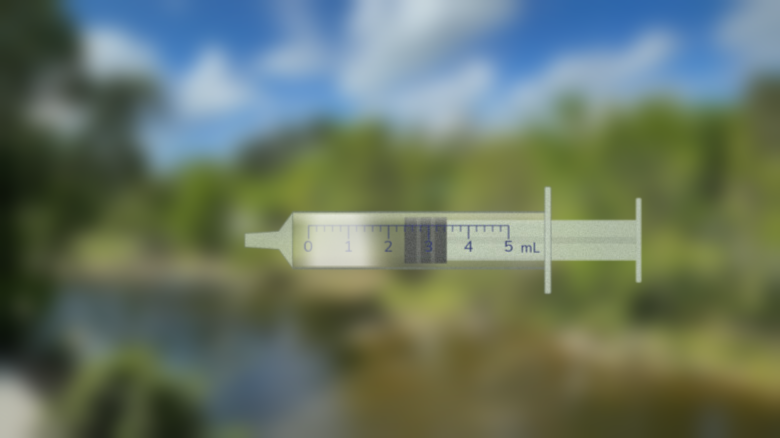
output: 2.4 mL
